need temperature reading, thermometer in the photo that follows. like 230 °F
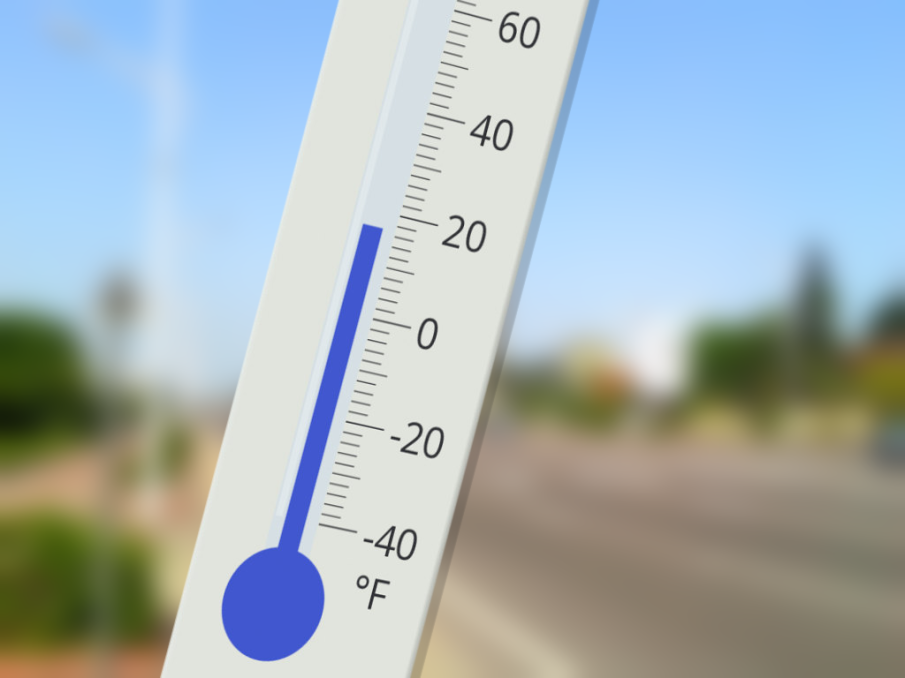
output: 17 °F
